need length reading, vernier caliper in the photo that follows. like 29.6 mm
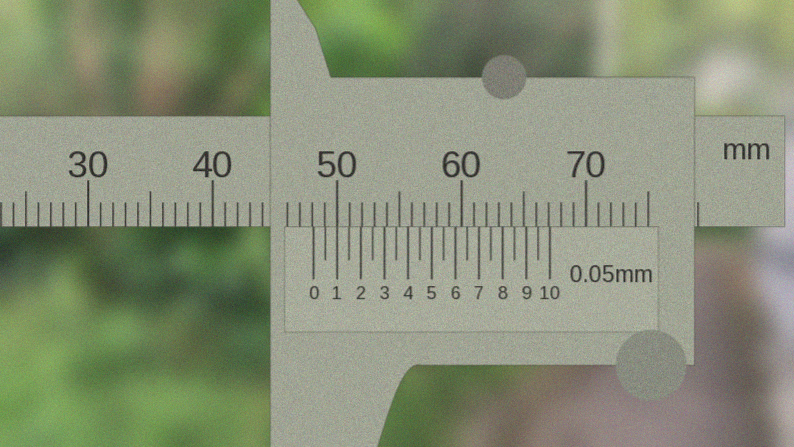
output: 48.1 mm
